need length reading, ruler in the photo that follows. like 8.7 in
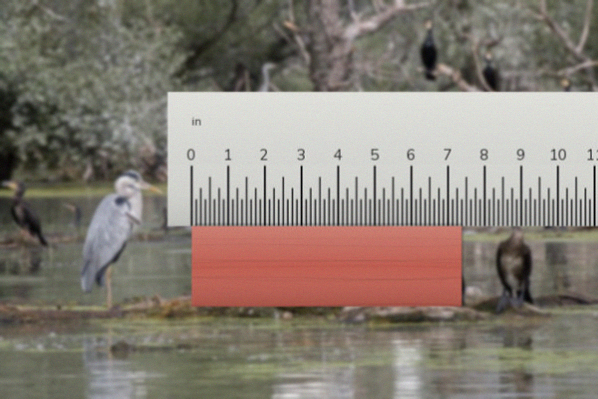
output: 7.375 in
